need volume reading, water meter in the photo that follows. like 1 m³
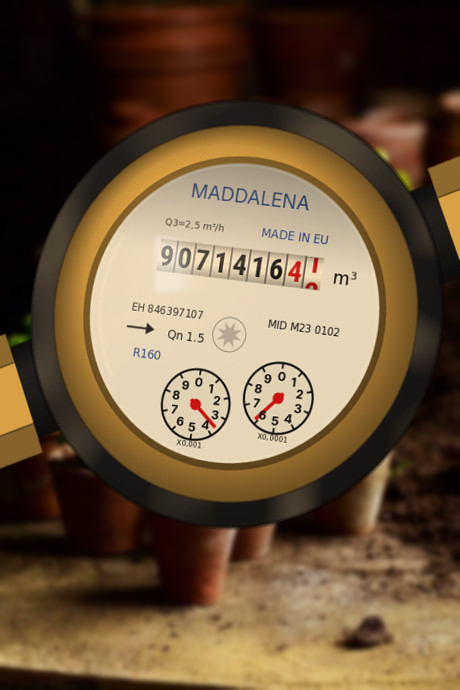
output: 9071416.4136 m³
